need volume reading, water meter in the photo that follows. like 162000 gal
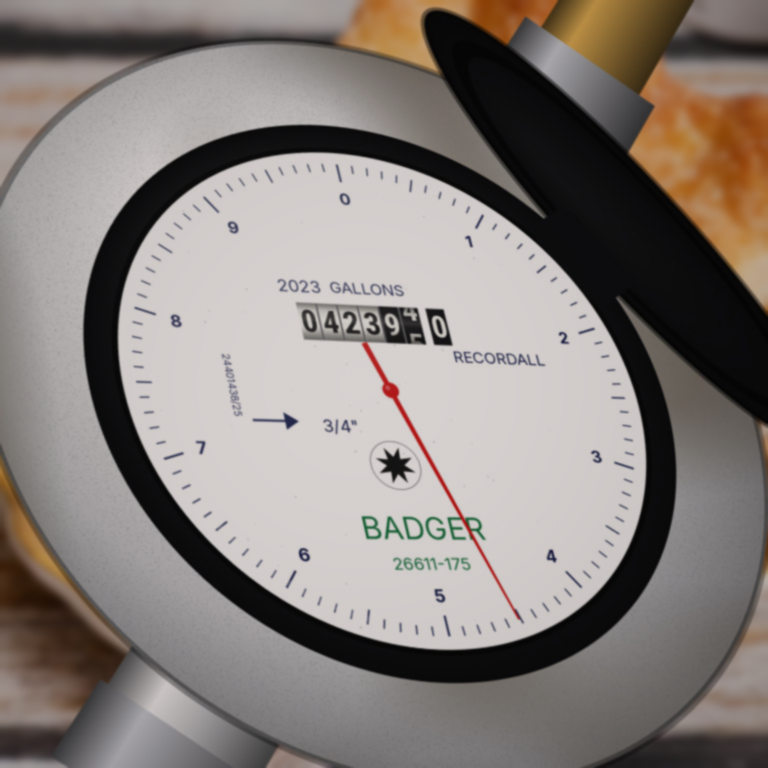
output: 423944.5 gal
